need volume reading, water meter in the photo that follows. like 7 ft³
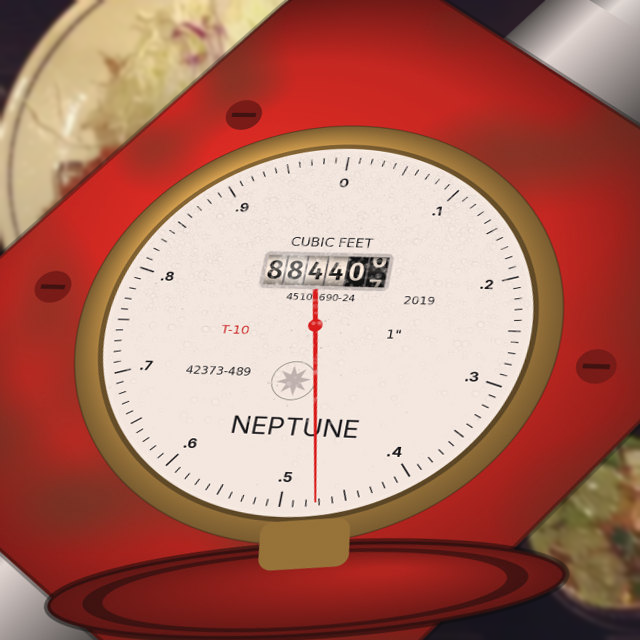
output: 884406.47 ft³
